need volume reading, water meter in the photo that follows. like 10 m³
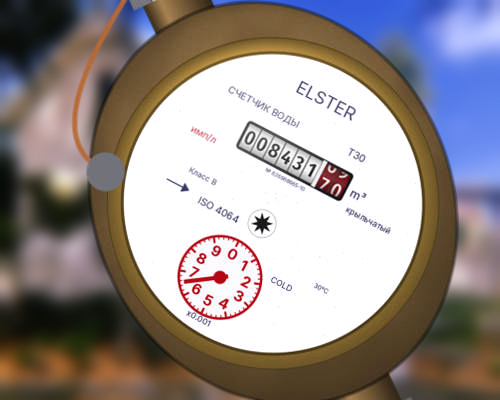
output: 8431.696 m³
